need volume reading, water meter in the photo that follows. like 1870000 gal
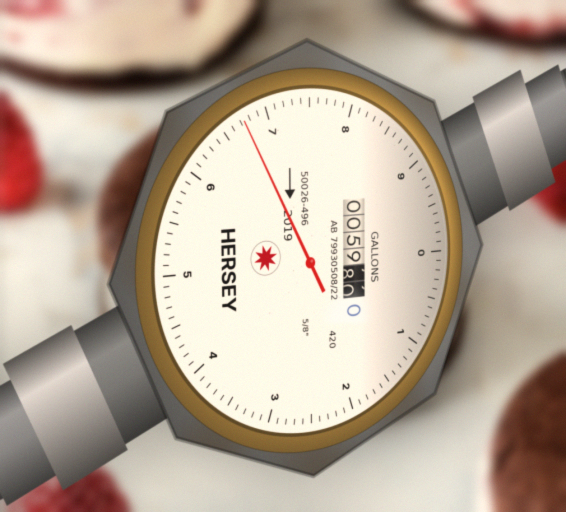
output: 59796.7 gal
